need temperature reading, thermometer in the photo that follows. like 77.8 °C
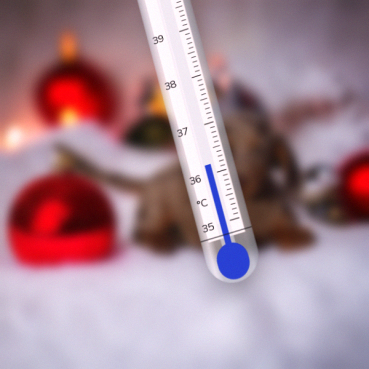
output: 36.2 °C
